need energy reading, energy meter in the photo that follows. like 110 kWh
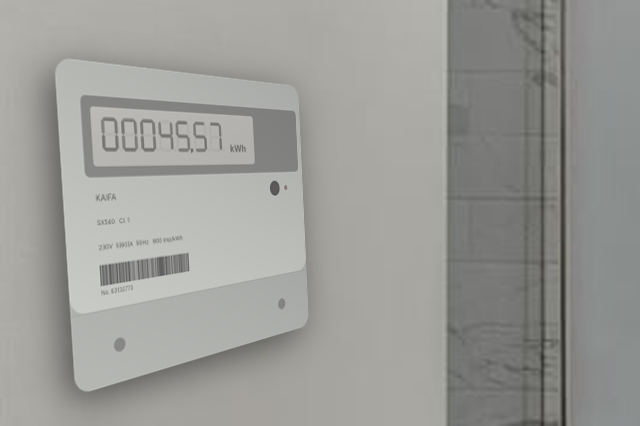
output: 45.57 kWh
